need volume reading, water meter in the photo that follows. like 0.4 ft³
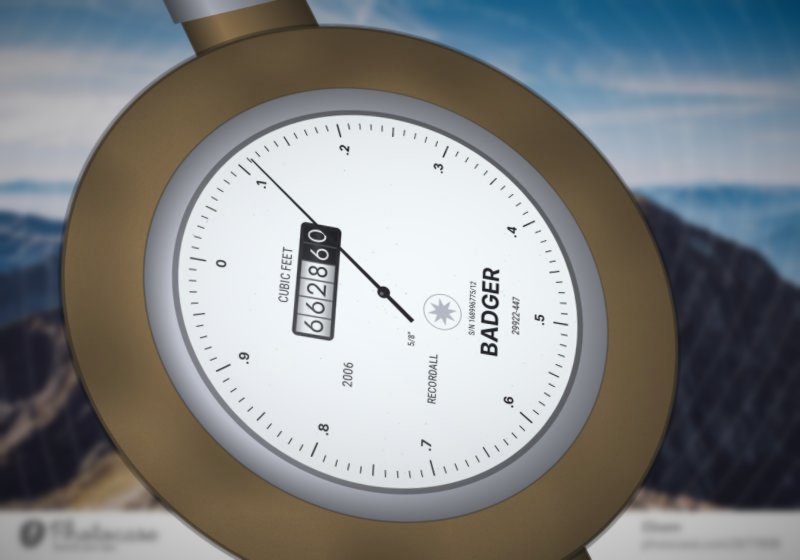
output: 662860.11 ft³
